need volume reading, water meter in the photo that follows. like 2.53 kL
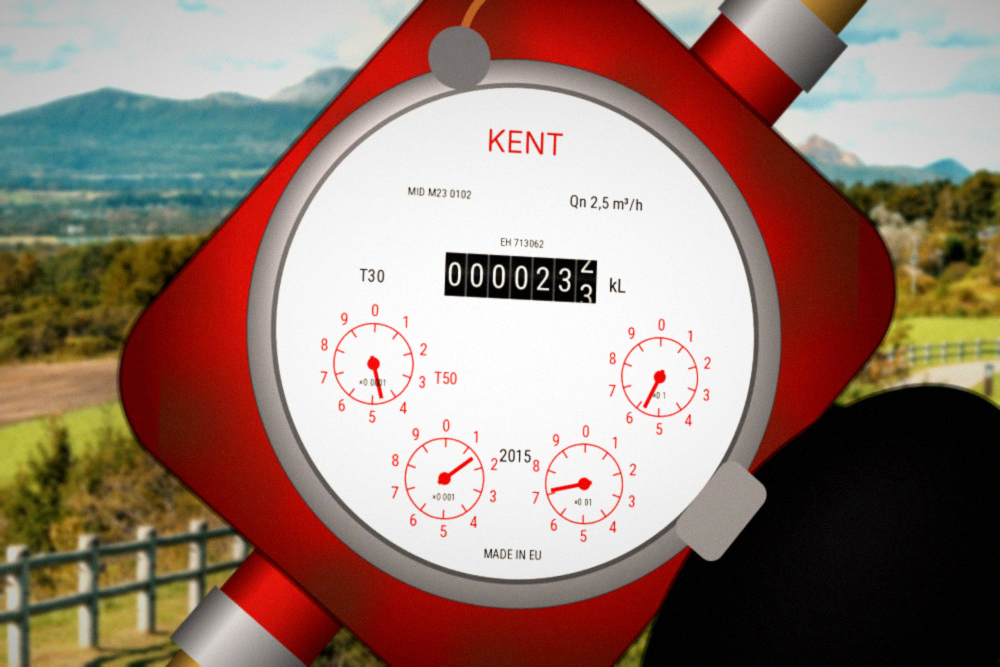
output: 232.5714 kL
